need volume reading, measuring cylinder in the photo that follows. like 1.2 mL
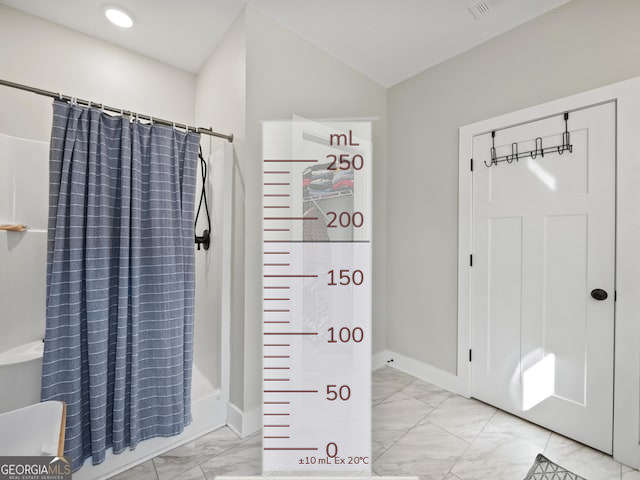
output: 180 mL
